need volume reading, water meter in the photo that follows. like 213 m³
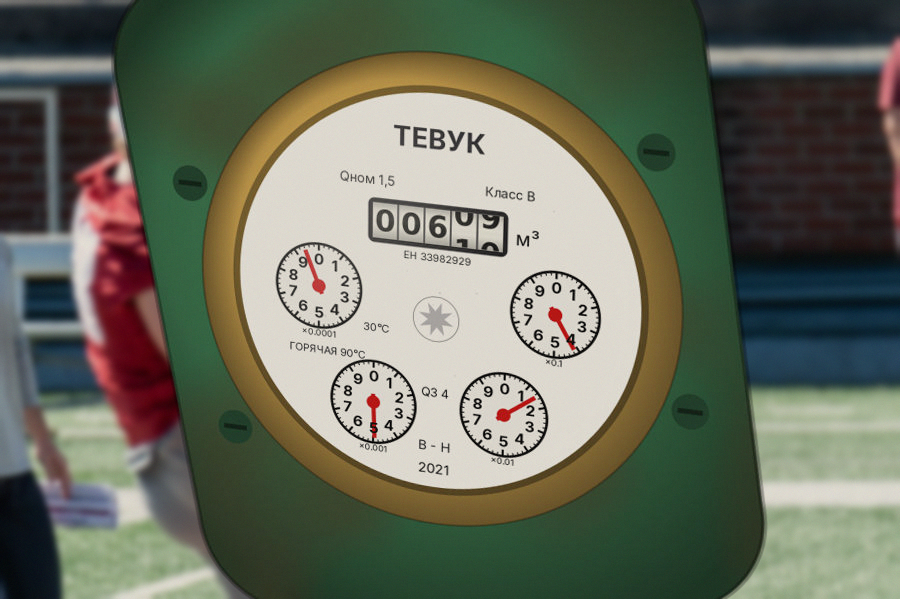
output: 609.4149 m³
